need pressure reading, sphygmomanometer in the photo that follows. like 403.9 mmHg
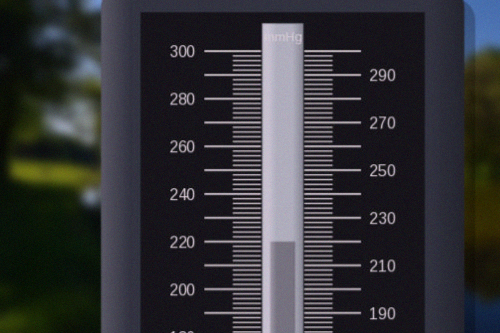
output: 220 mmHg
